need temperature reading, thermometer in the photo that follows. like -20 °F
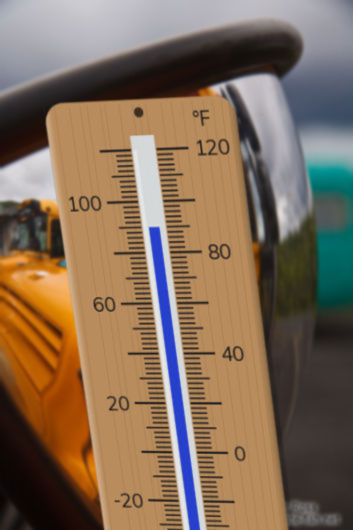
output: 90 °F
